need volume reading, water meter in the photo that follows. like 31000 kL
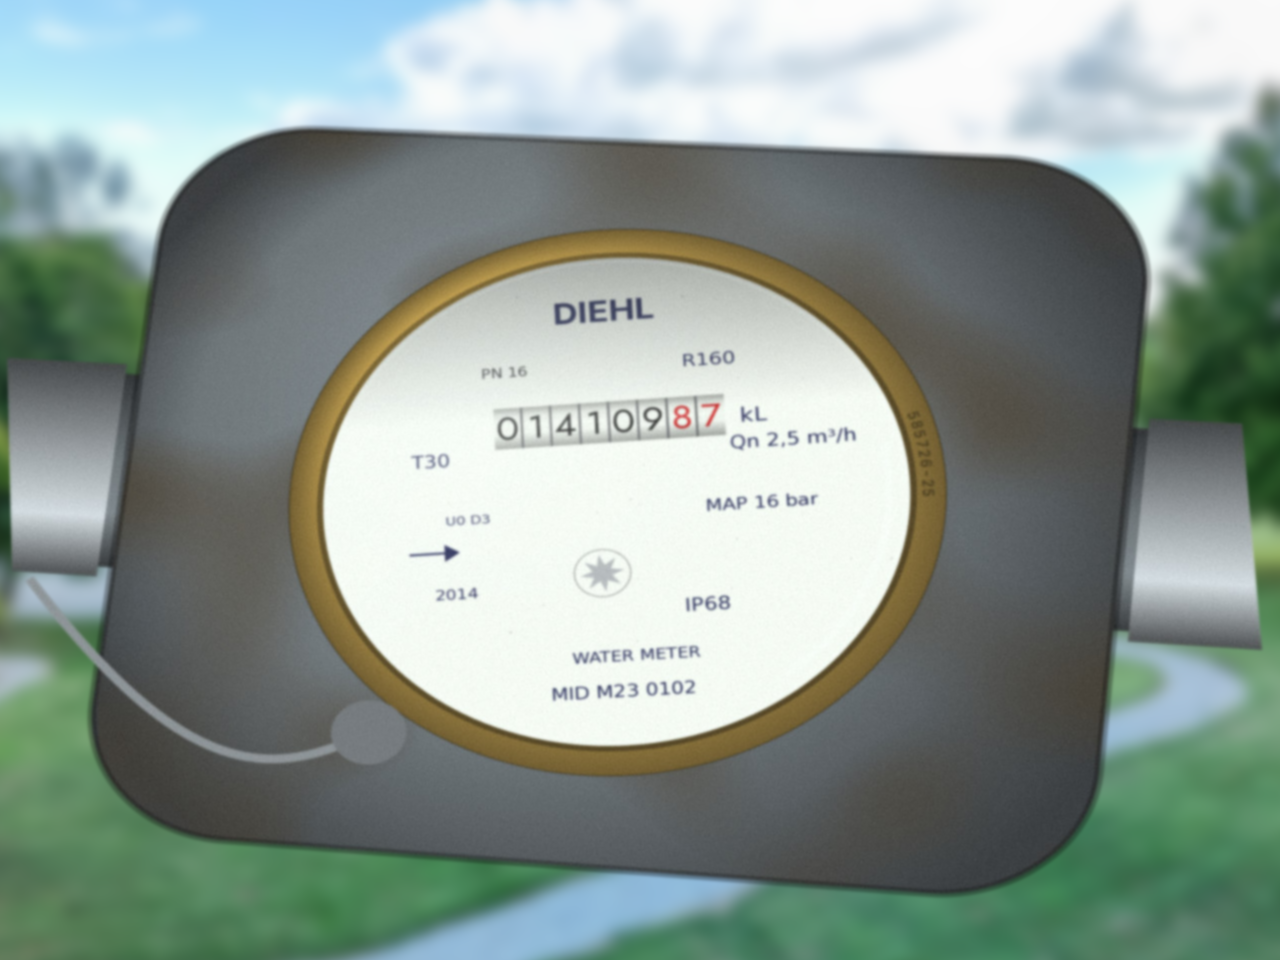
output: 14109.87 kL
